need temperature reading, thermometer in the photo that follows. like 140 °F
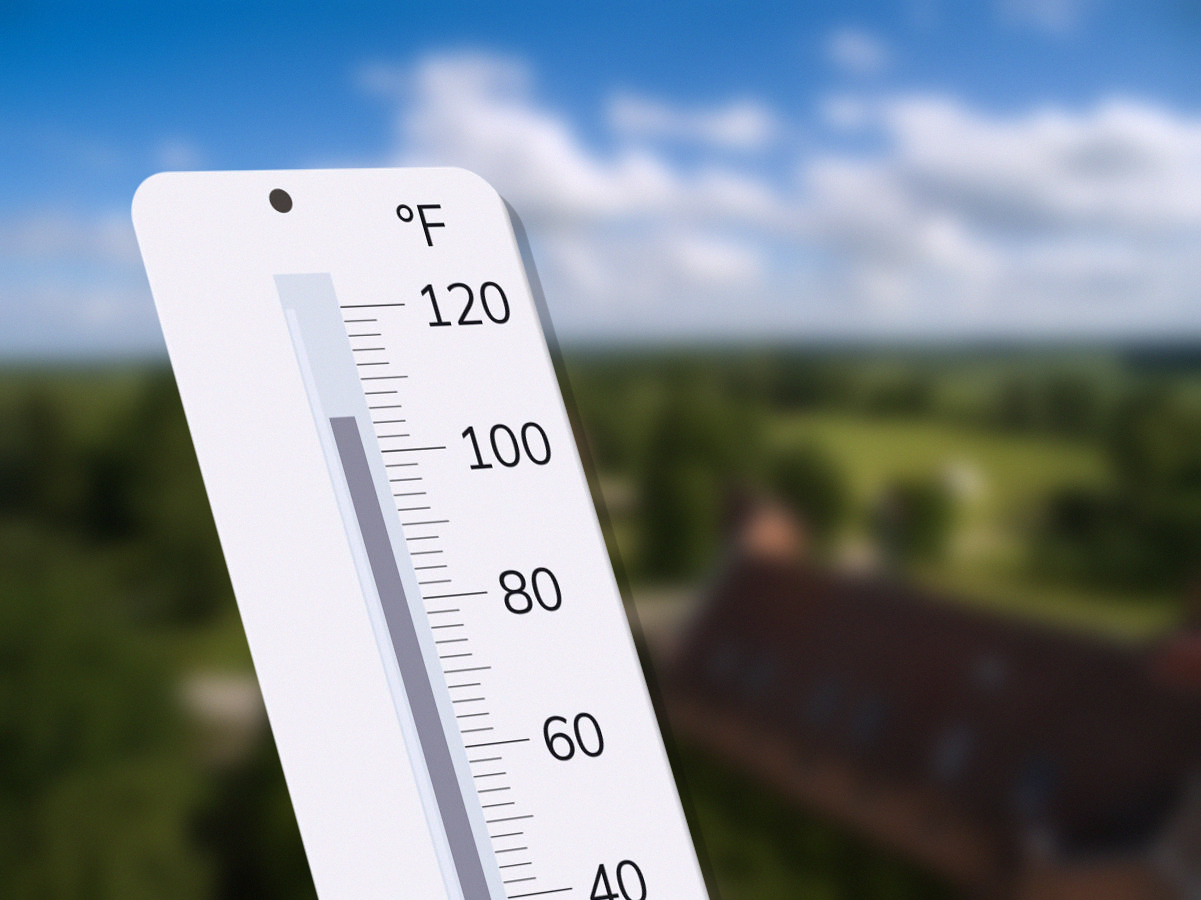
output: 105 °F
